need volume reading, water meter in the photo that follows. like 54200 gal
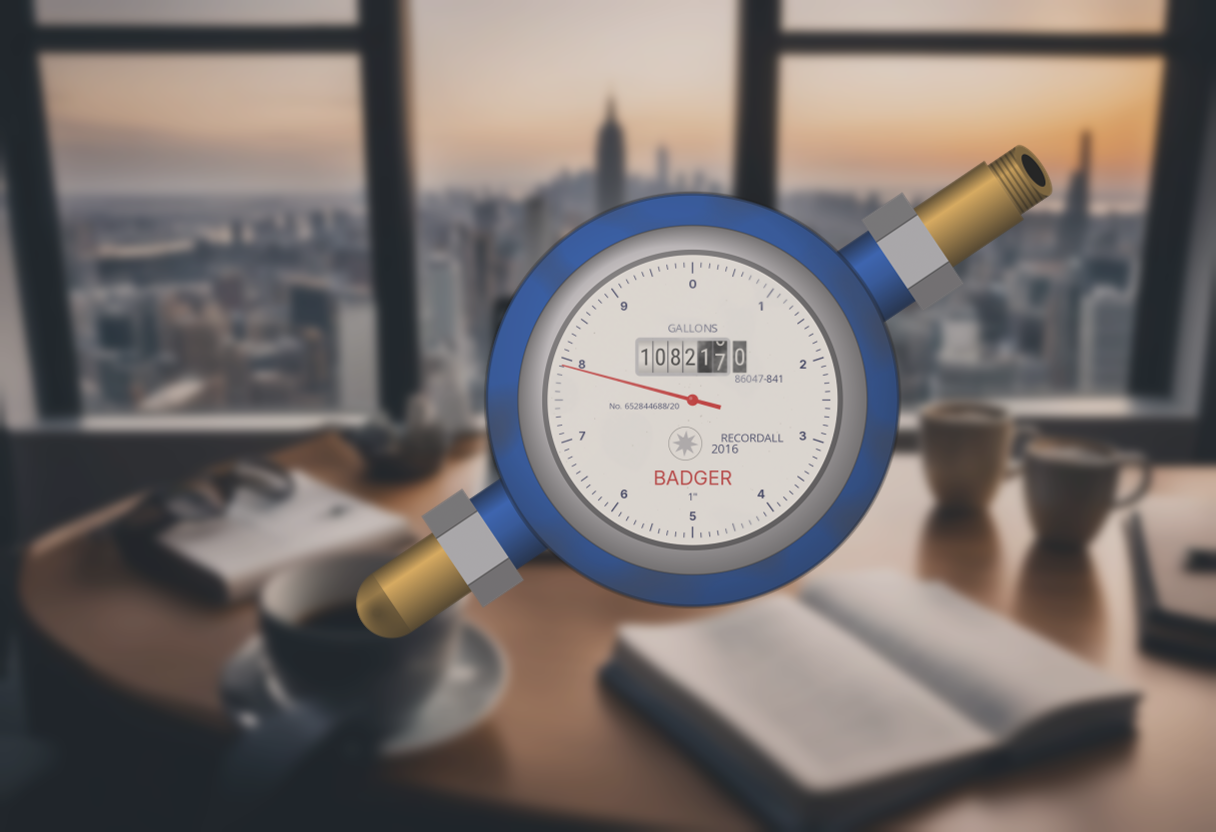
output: 1082167.9 gal
